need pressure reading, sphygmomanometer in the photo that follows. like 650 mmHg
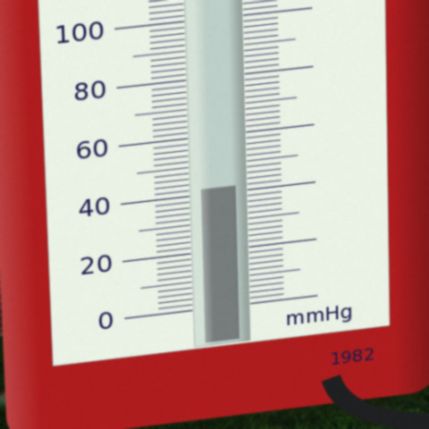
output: 42 mmHg
